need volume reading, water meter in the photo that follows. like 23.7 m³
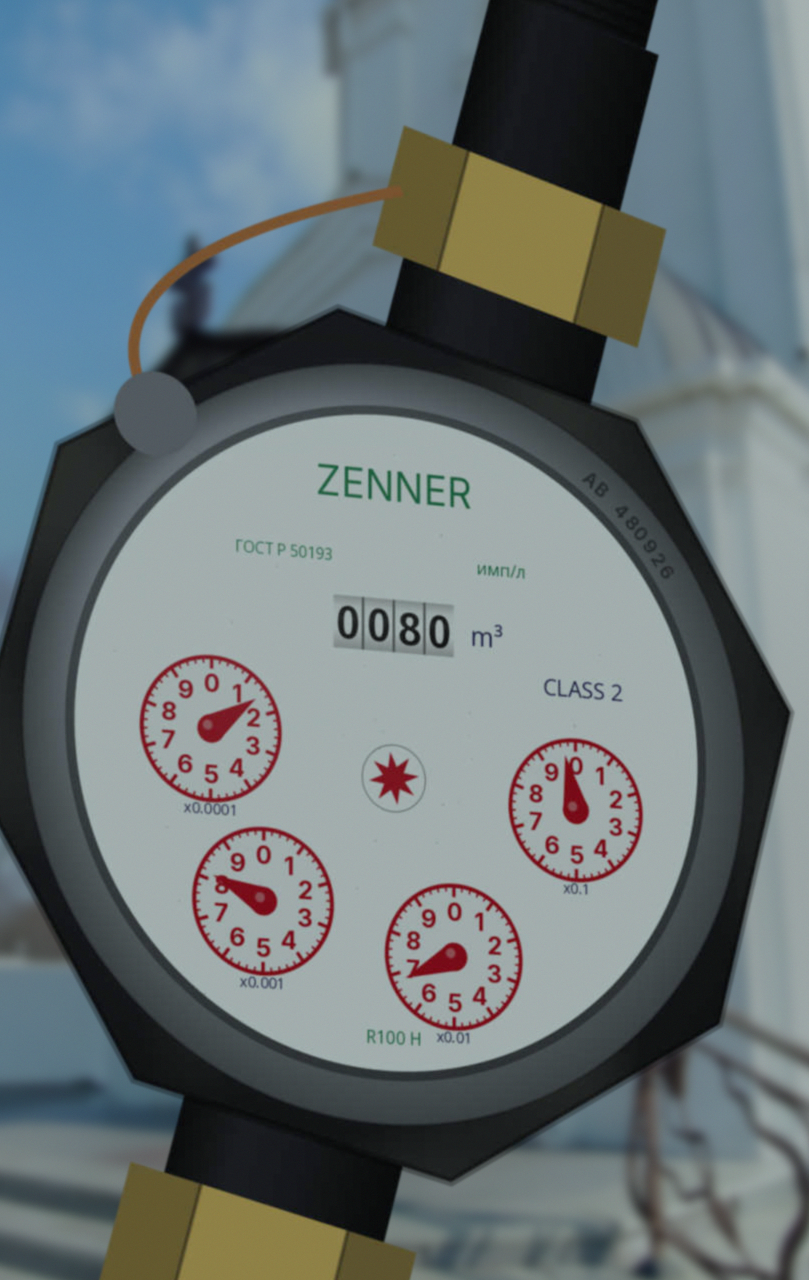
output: 79.9681 m³
